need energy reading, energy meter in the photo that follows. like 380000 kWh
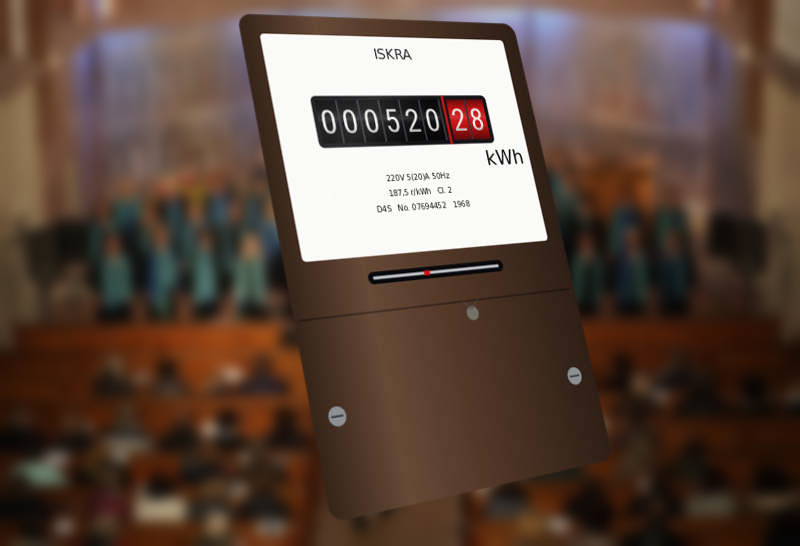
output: 520.28 kWh
